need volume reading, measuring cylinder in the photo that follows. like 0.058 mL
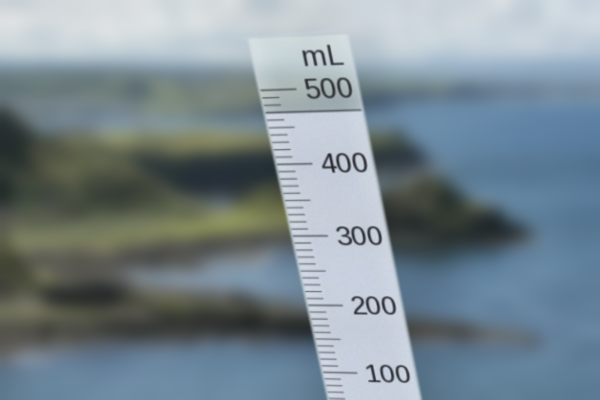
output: 470 mL
